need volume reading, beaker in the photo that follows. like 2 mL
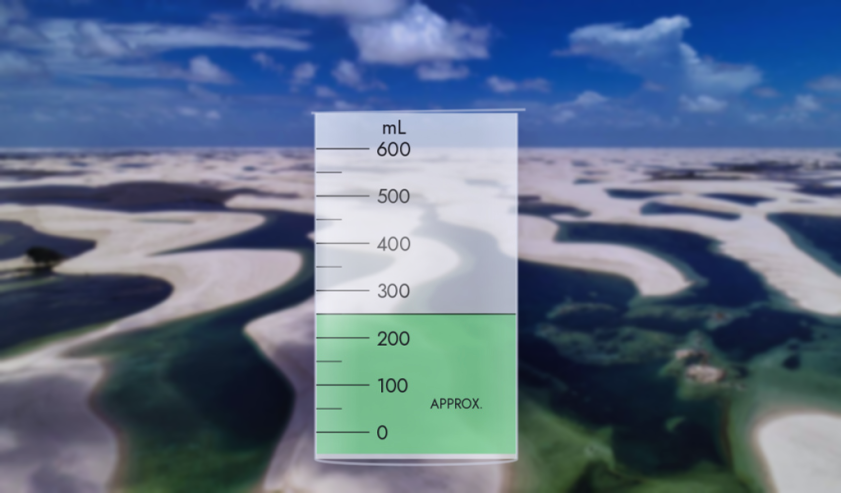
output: 250 mL
